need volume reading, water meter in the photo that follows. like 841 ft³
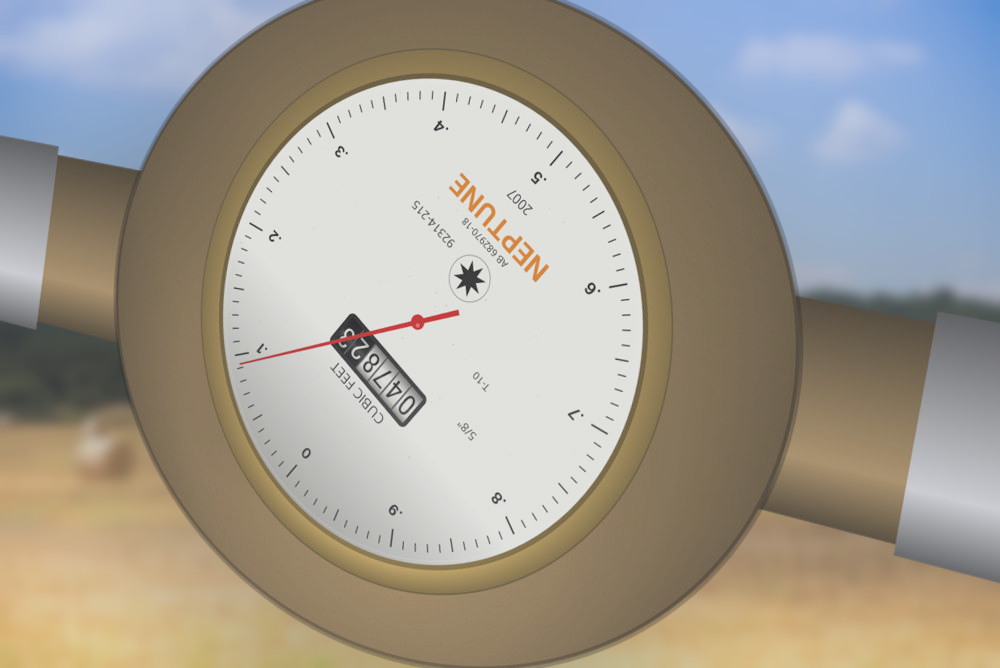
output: 47823.09 ft³
